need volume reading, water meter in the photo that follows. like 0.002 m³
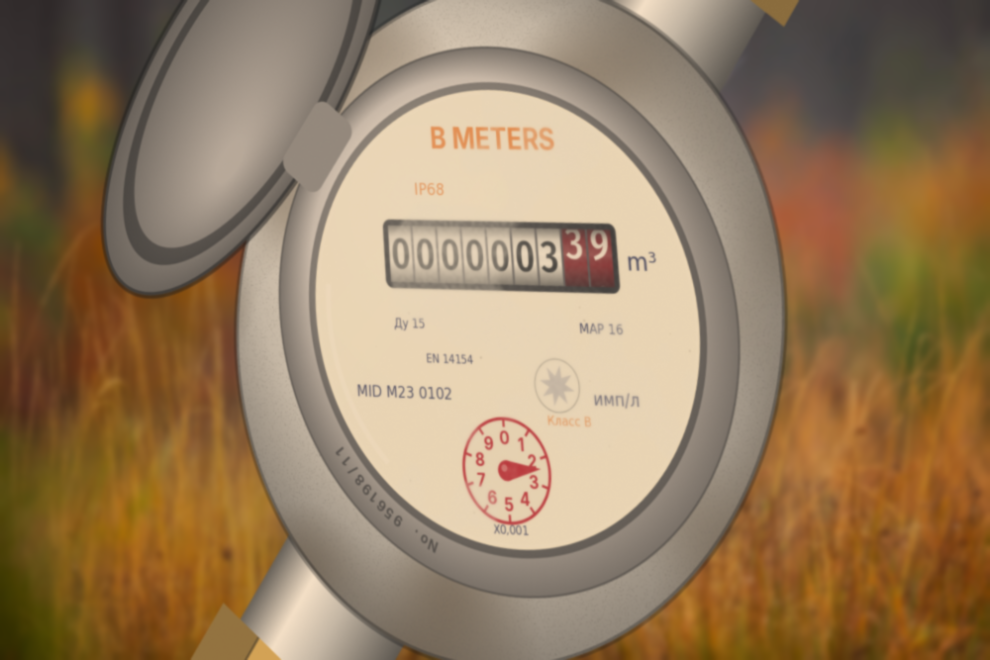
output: 3.392 m³
